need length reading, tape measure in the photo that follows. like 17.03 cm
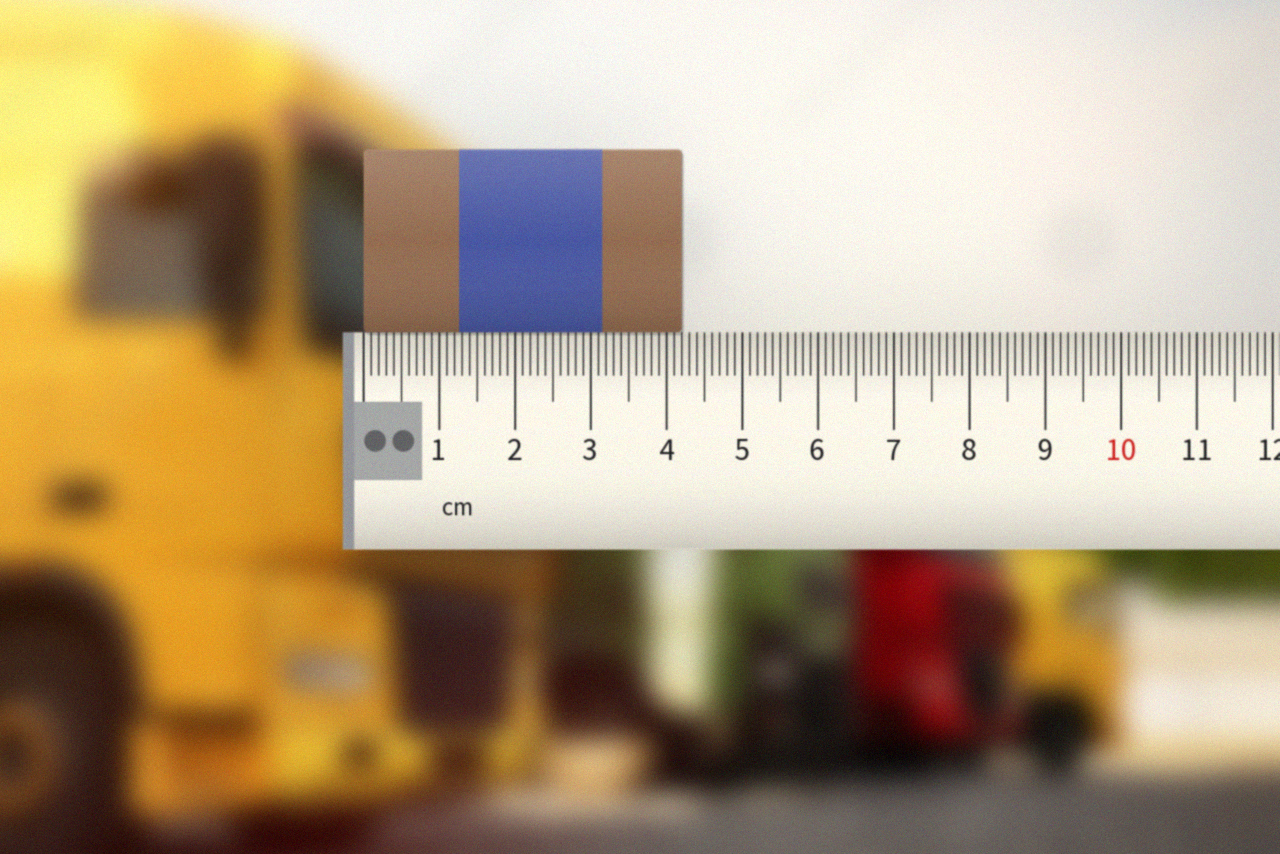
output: 4.2 cm
